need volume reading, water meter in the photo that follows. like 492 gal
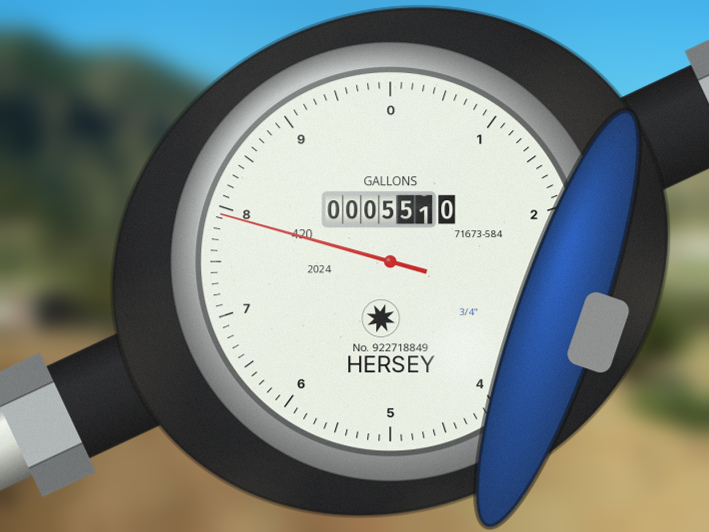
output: 5507.9 gal
